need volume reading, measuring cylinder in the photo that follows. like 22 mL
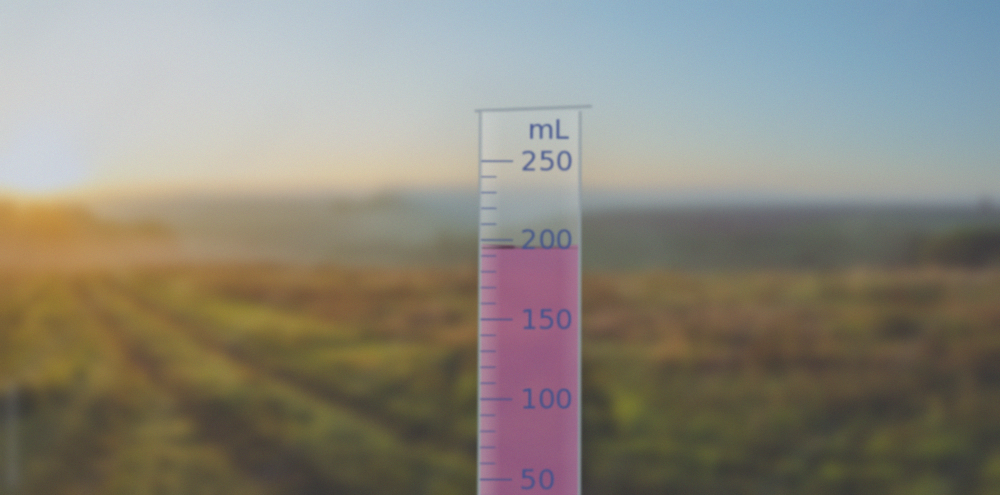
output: 195 mL
